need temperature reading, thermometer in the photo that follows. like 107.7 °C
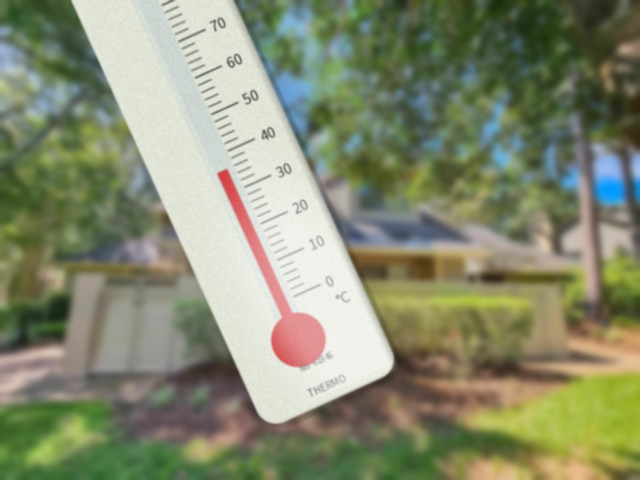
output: 36 °C
